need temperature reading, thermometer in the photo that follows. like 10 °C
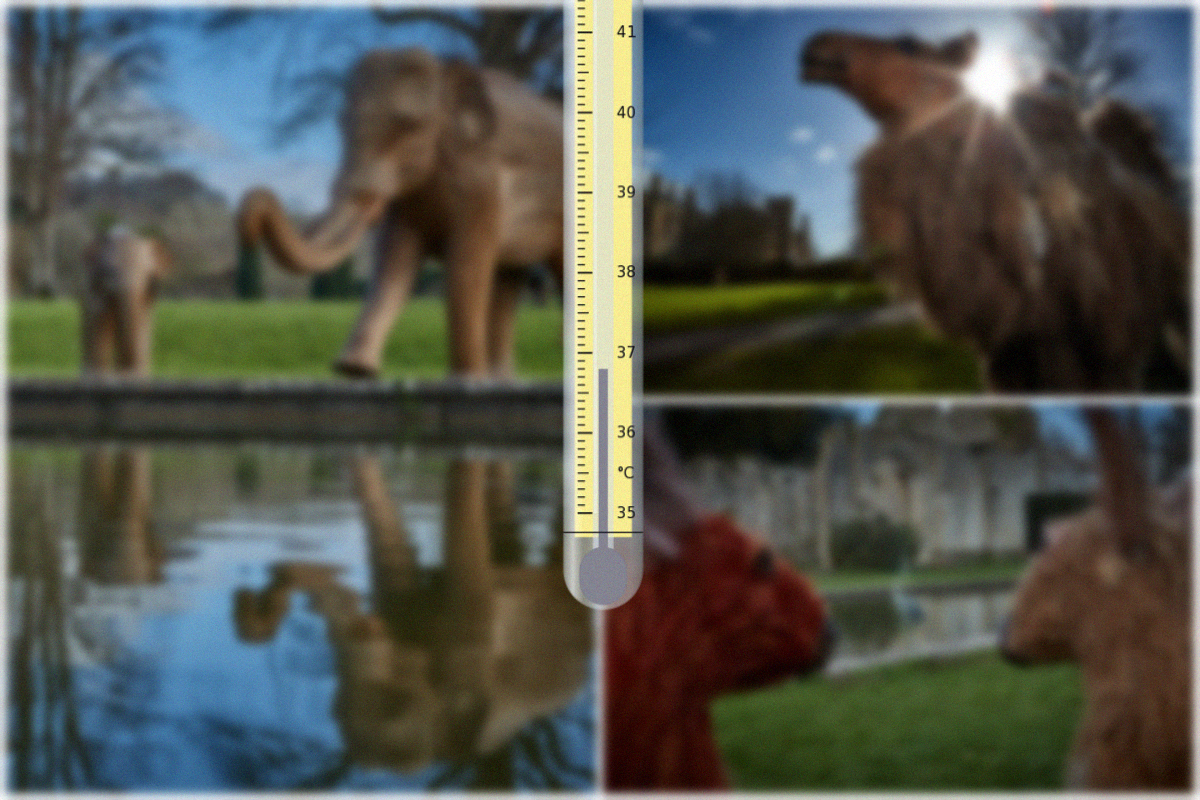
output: 36.8 °C
